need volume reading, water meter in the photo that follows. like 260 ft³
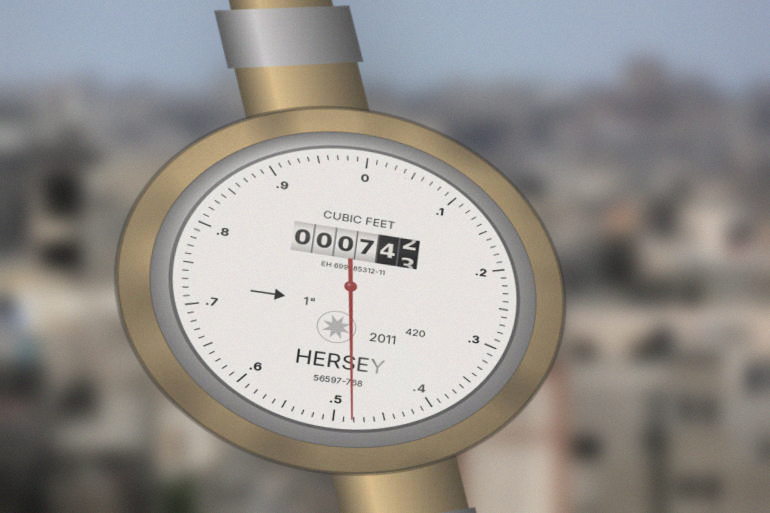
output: 742.48 ft³
